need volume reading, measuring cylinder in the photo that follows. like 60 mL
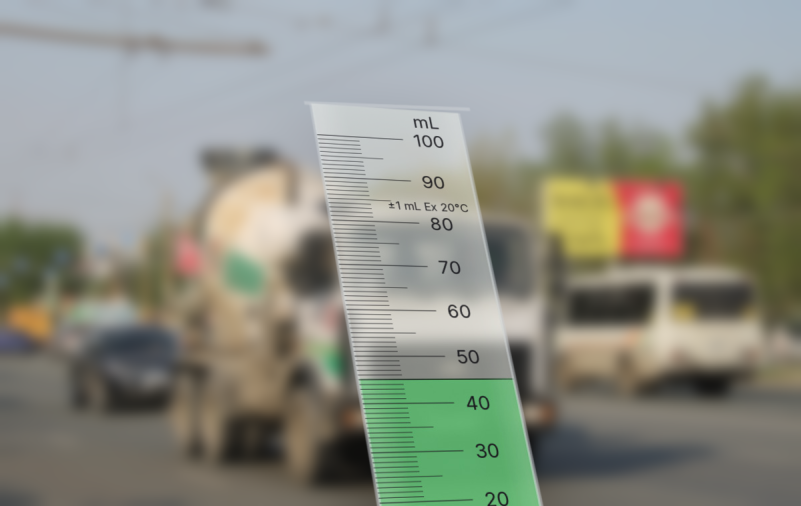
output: 45 mL
